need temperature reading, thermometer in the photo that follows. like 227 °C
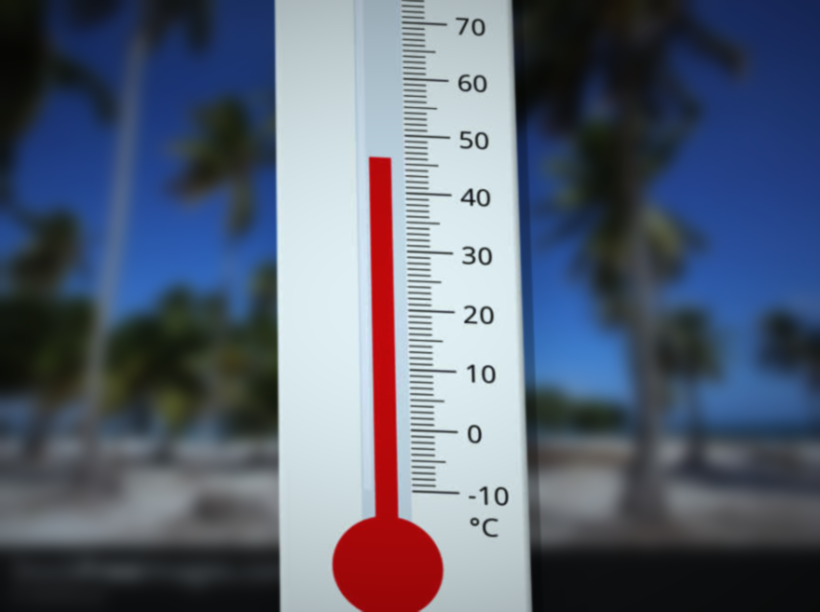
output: 46 °C
